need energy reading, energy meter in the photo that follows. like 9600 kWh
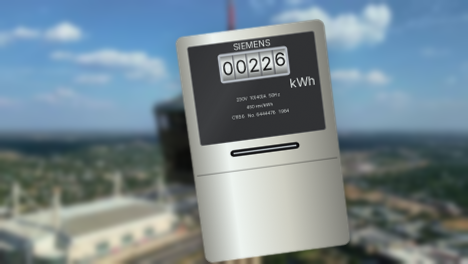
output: 226 kWh
